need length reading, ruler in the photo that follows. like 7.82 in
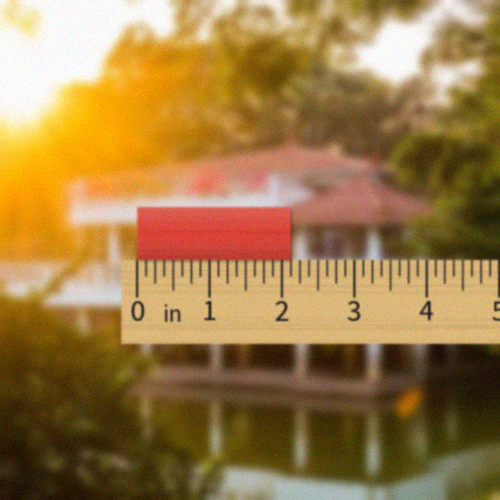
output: 2.125 in
